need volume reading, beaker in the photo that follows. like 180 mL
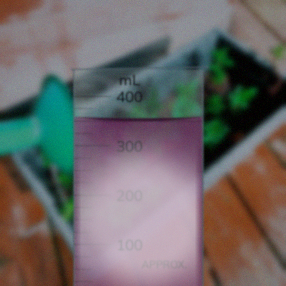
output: 350 mL
